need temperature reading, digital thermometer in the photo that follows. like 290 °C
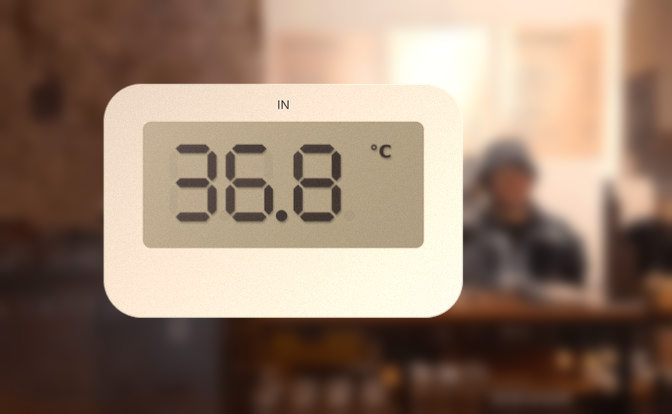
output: 36.8 °C
